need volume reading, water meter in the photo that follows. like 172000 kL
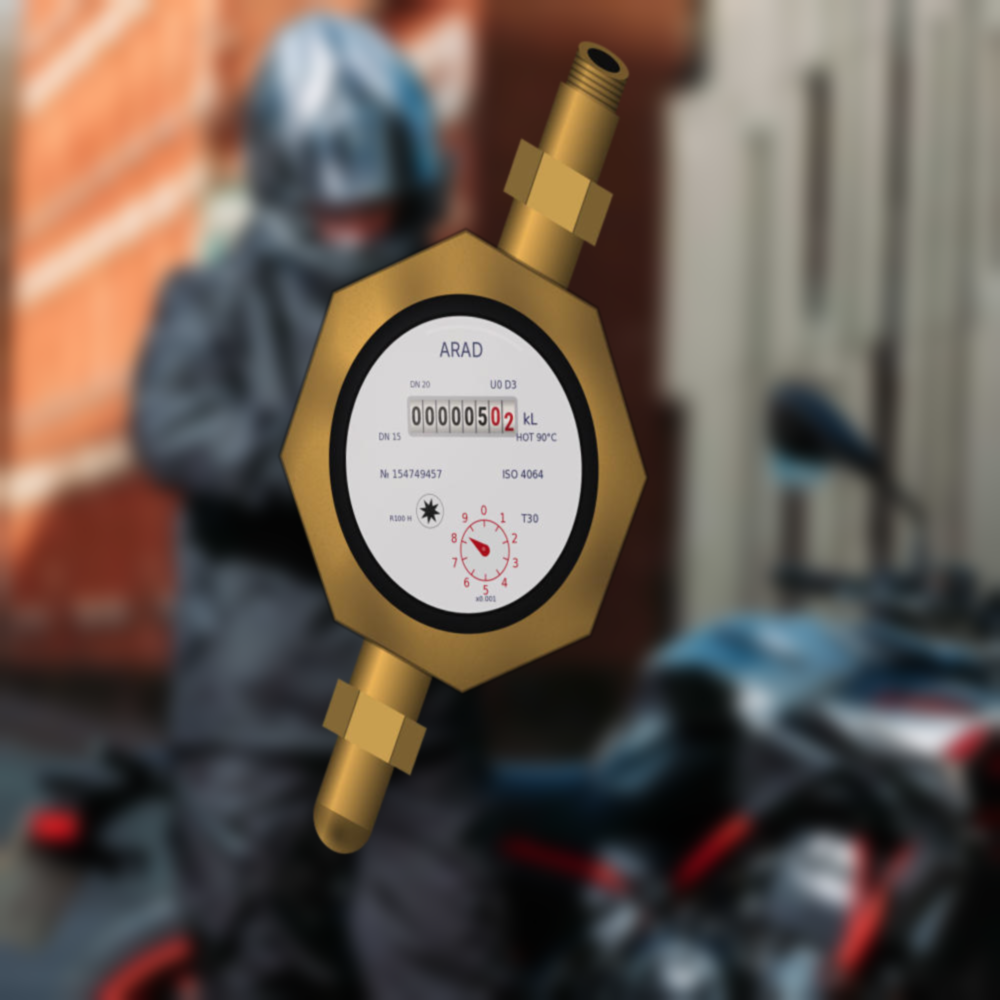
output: 5.018 kL
